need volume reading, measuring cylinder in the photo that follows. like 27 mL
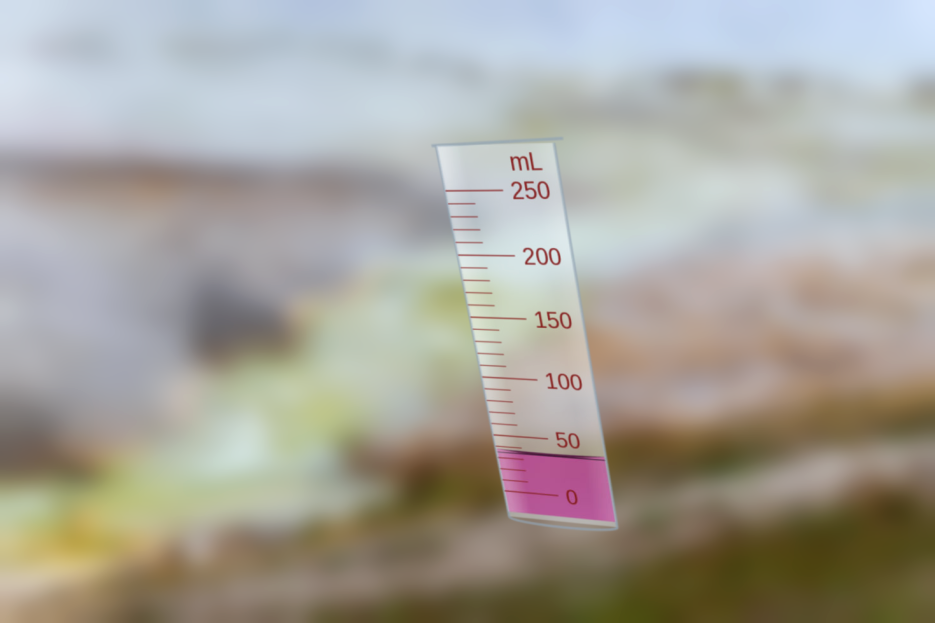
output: 35 mL
